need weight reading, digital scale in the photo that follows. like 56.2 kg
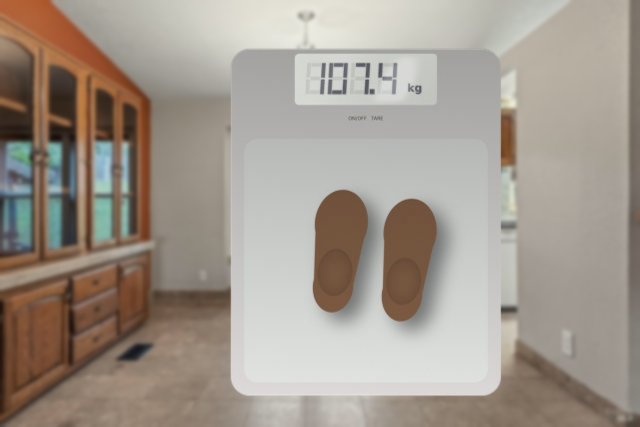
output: 107.4 kg
